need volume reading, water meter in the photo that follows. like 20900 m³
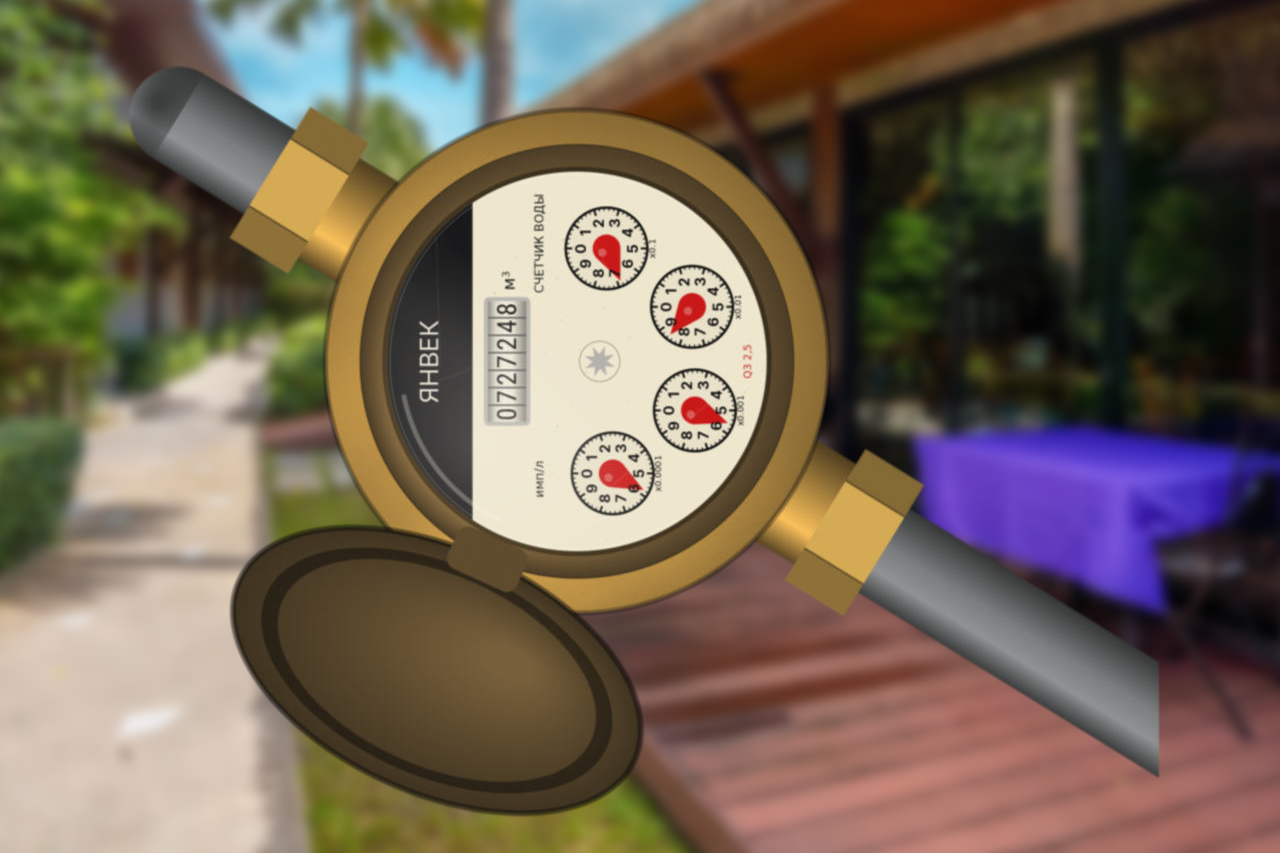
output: 727248.6855 m³
